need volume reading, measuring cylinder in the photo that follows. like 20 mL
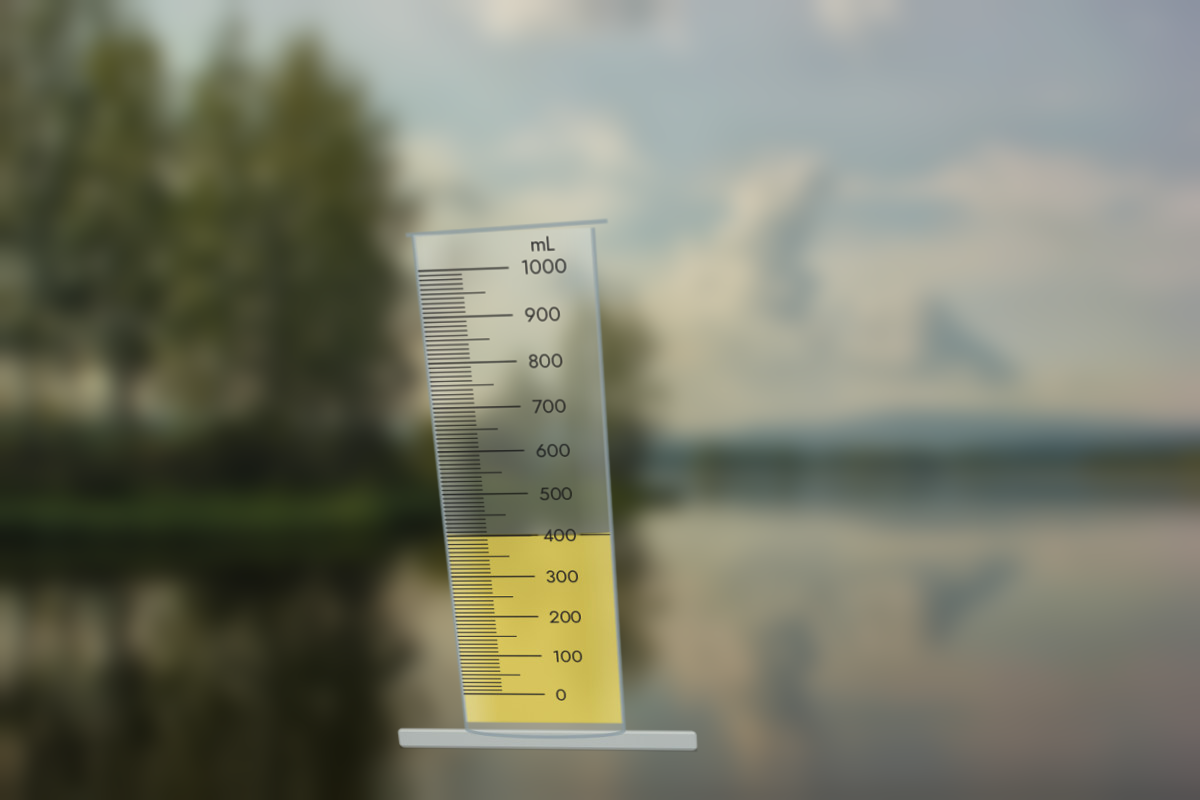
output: 400 mL
